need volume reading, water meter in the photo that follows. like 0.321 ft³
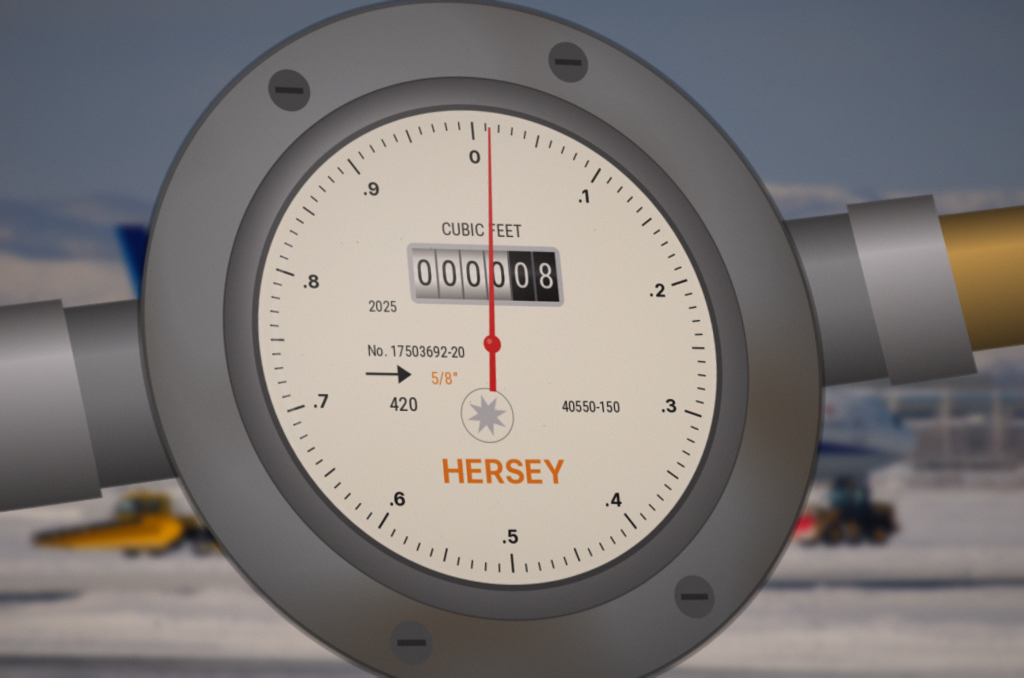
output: 8.01 ft³
